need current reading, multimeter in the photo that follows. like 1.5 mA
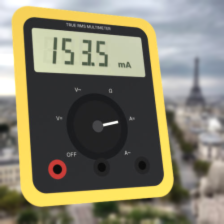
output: 153.5 mA
